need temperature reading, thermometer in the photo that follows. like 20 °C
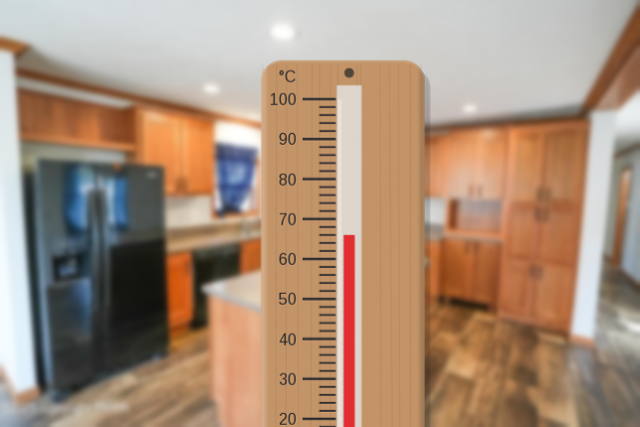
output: 66 °C
